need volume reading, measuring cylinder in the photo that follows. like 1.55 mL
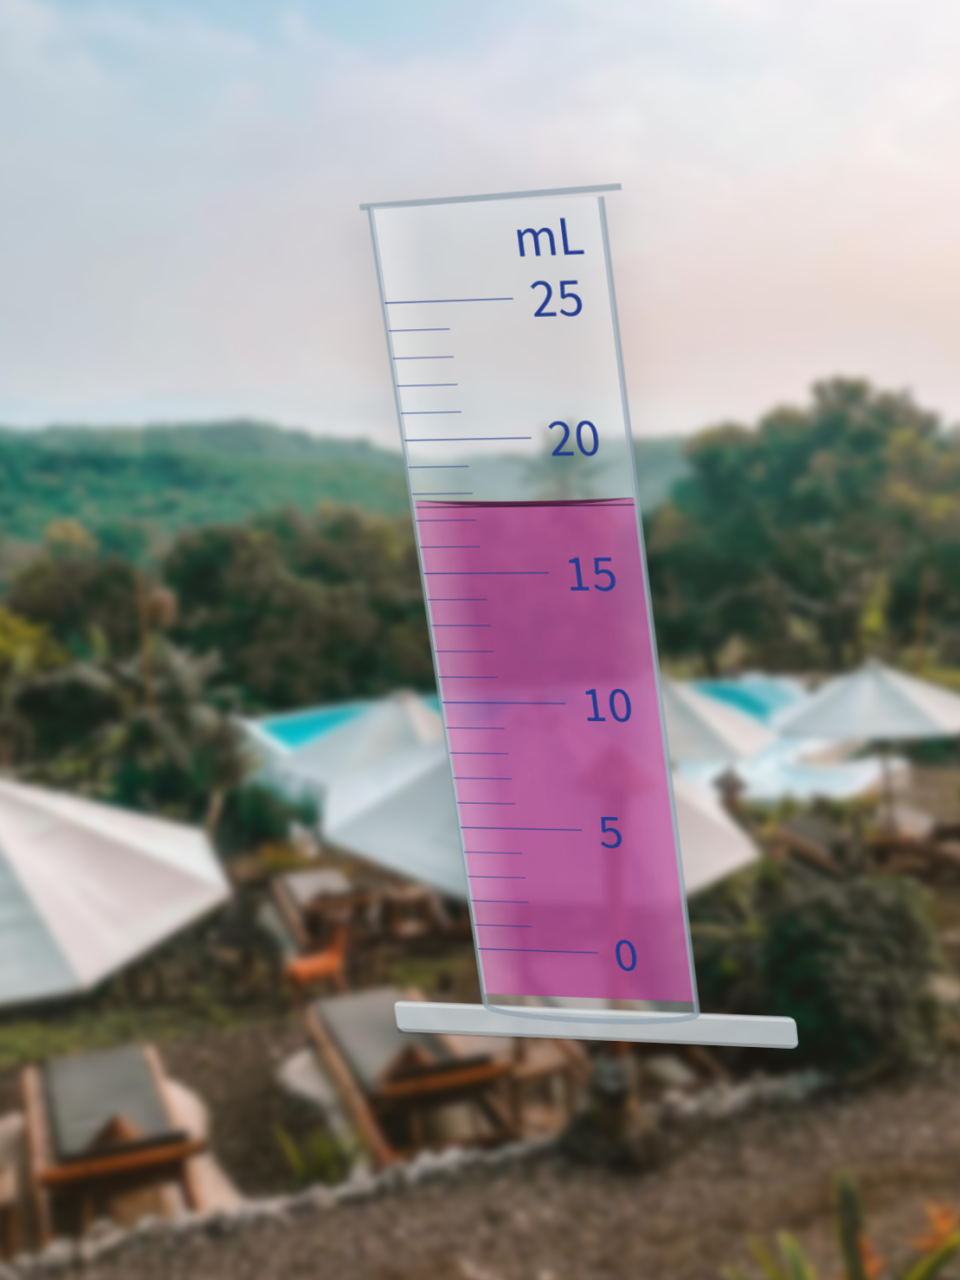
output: 17.5 mL
